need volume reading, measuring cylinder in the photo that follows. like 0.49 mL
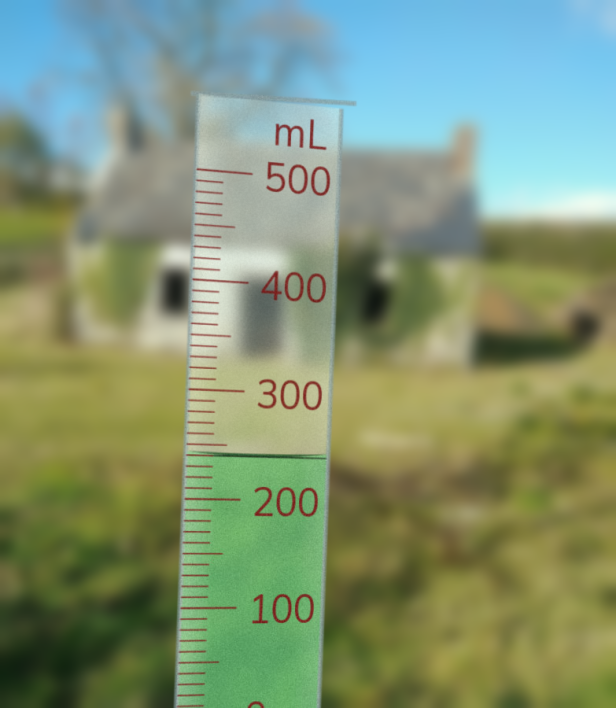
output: 240 mL
